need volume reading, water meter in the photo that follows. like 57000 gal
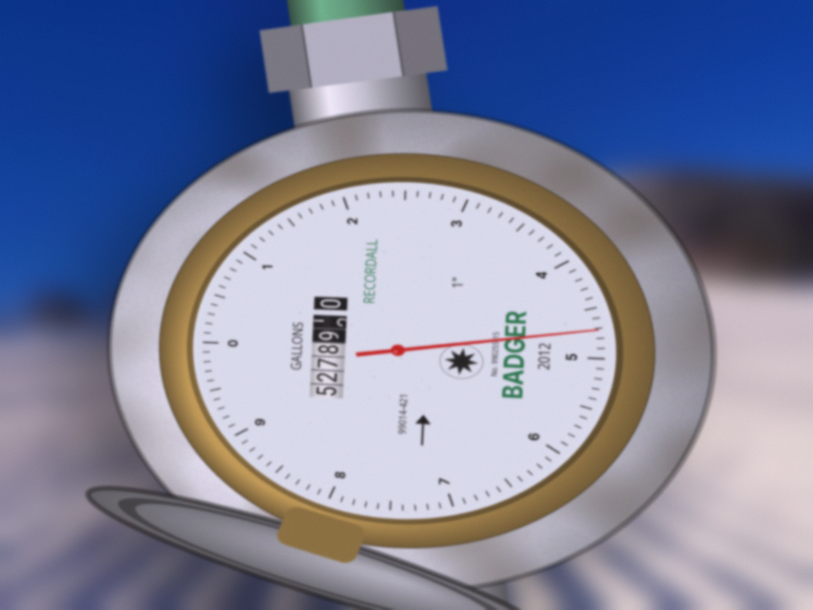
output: 5278914.7 gal
